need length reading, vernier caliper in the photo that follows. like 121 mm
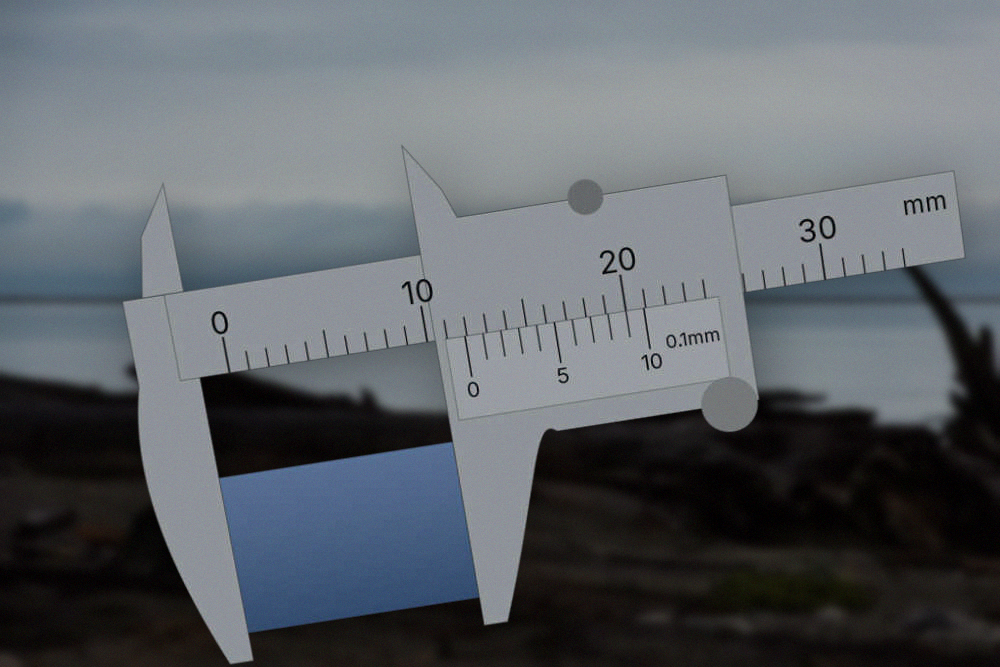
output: 11.9 mm
